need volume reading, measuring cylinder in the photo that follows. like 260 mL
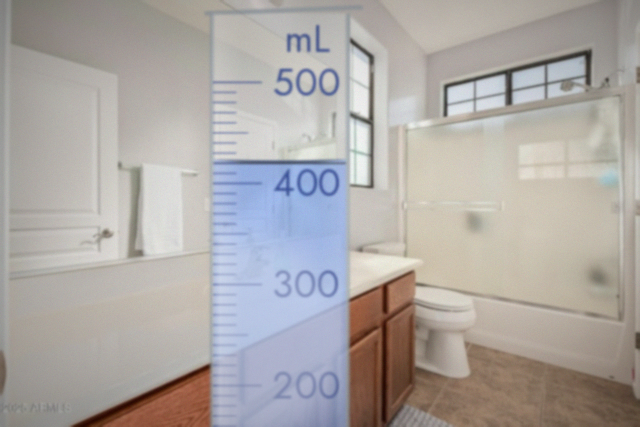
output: 420 mL
